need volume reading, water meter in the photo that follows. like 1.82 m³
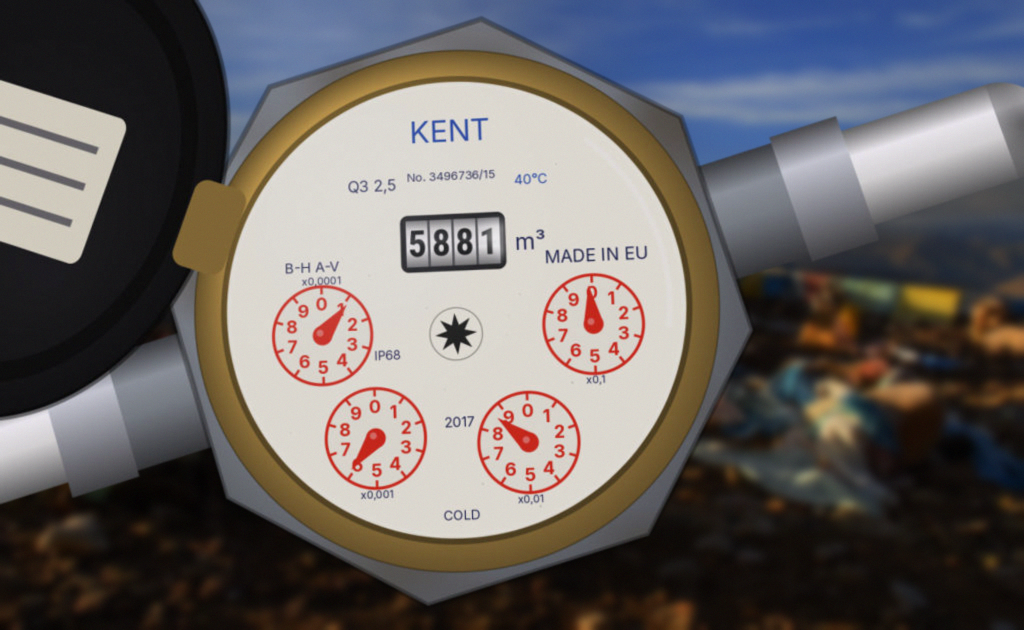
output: 5880.9861 m³
